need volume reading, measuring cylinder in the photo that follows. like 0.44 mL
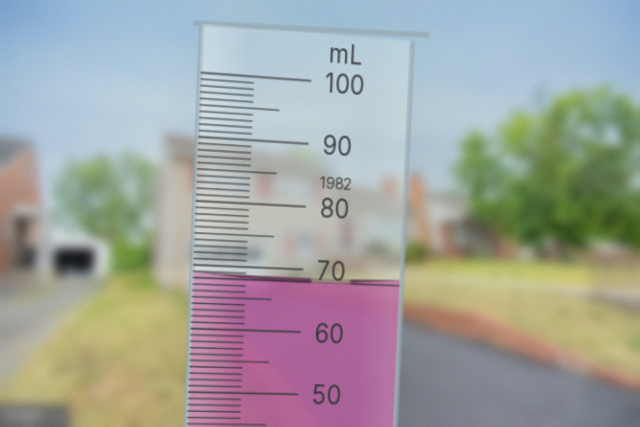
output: 68 mL
